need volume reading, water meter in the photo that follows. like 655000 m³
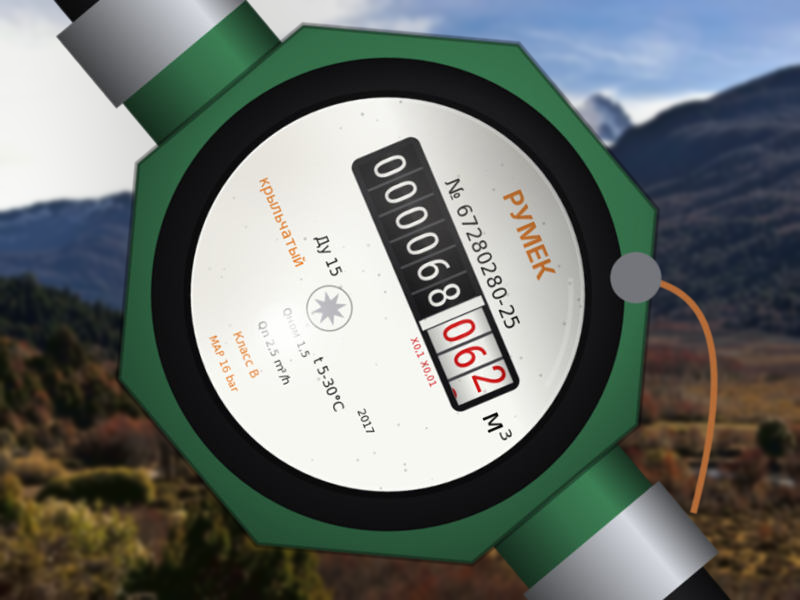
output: 68.062 m³
